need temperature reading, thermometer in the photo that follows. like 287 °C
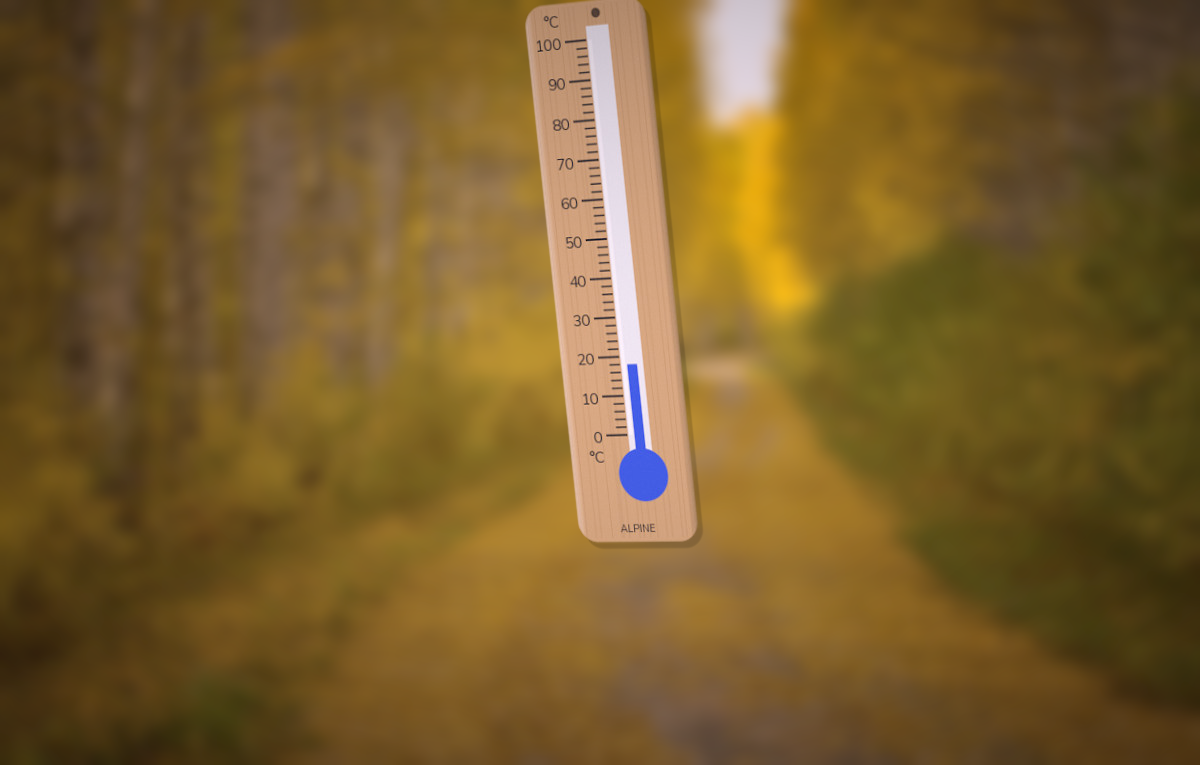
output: 18 °C
